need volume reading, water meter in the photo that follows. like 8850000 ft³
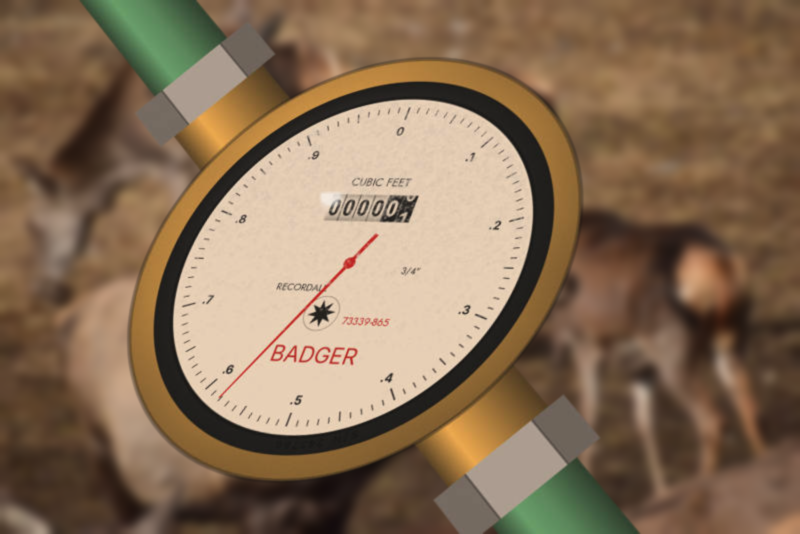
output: 0.58 ft³
